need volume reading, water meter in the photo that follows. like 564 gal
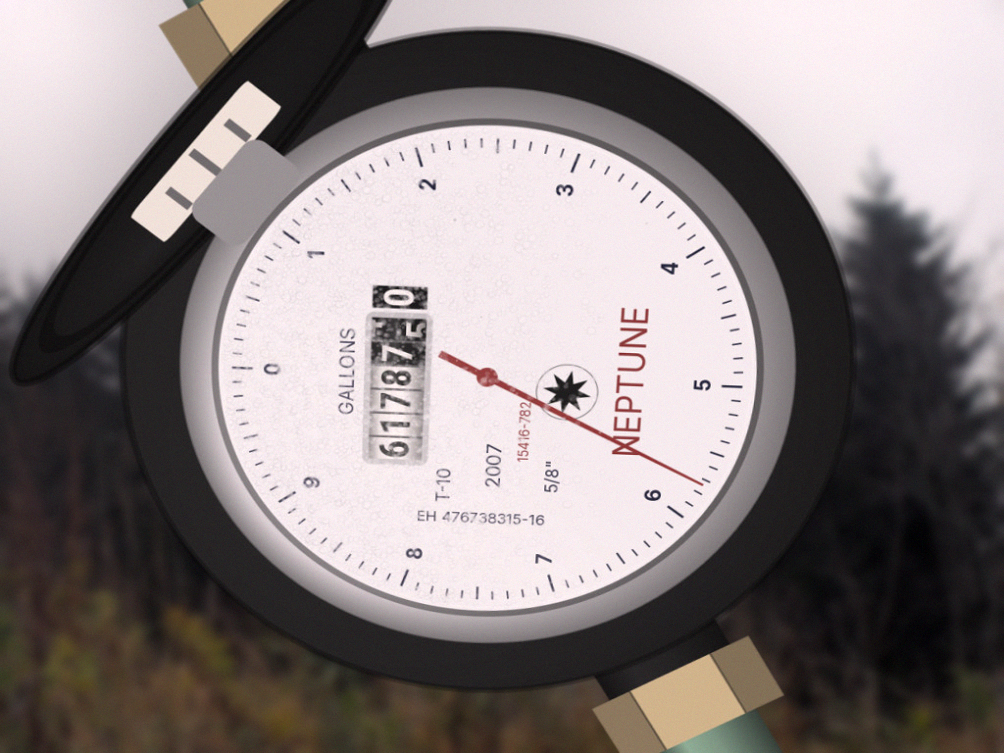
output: 6178745.7 gal
